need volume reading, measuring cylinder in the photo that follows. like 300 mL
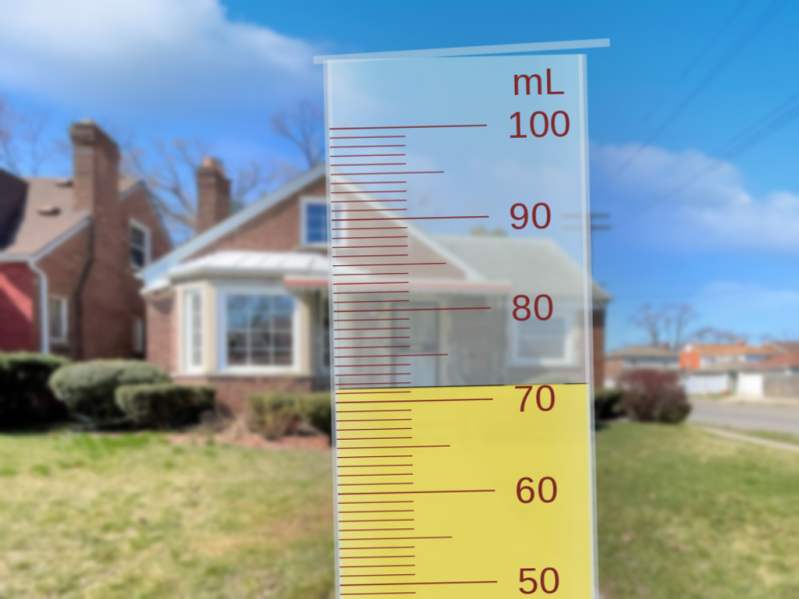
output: 71.5 mL
